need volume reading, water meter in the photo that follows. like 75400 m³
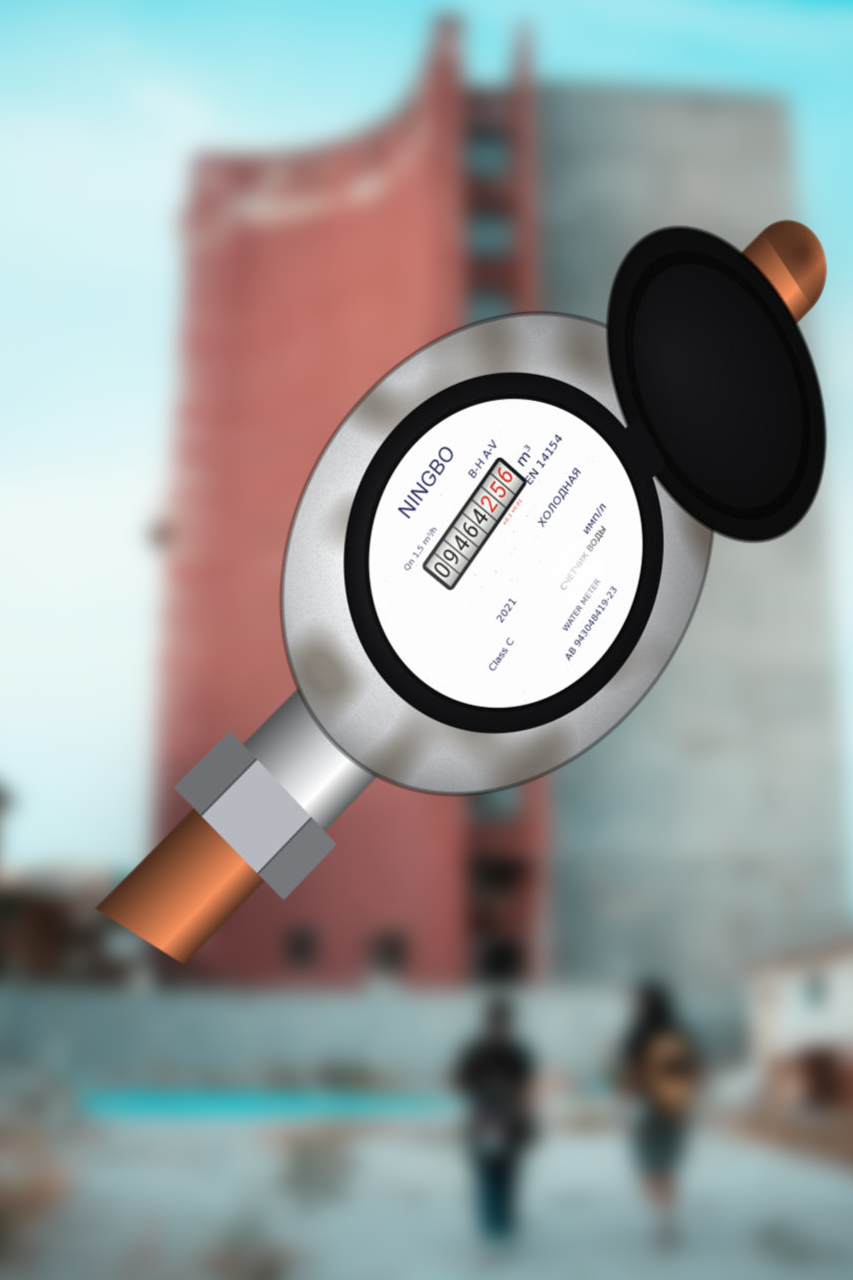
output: 9464.256 m³
